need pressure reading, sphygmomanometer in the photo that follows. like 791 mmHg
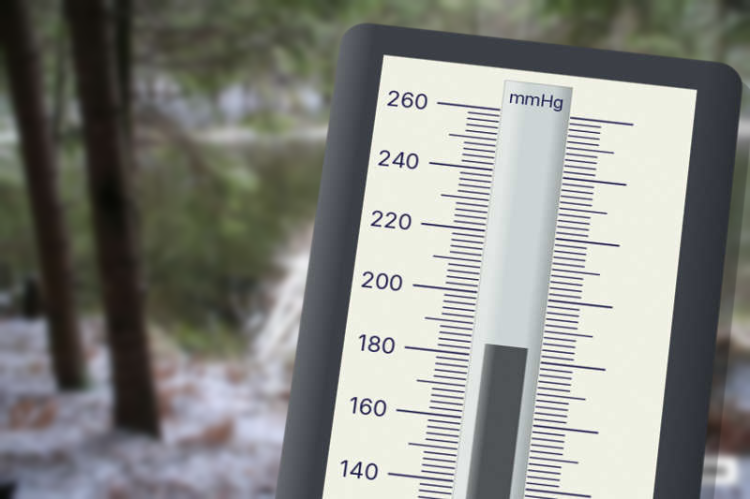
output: 184 mmHg
